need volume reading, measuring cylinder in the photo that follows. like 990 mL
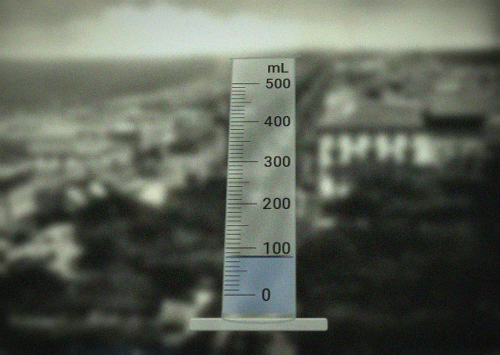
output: 80 mL
